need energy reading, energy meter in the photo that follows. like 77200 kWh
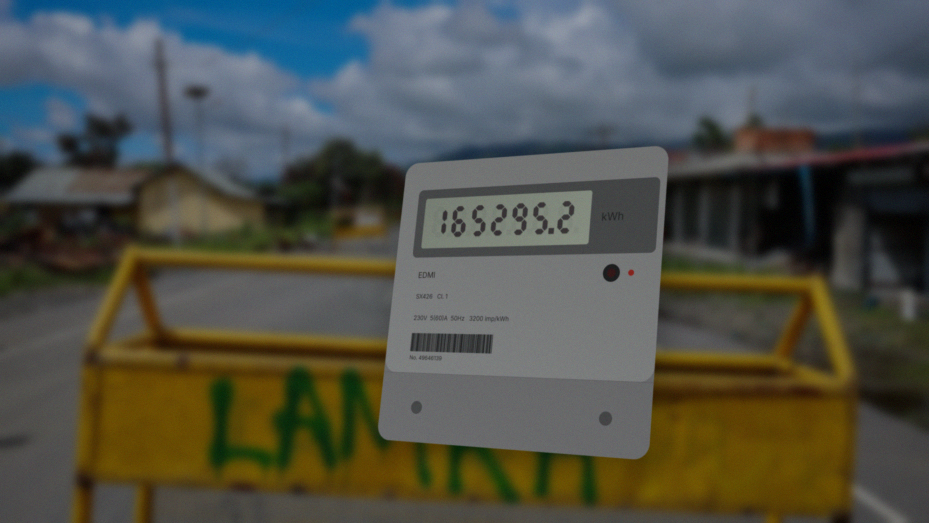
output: 165295.2 kWh
